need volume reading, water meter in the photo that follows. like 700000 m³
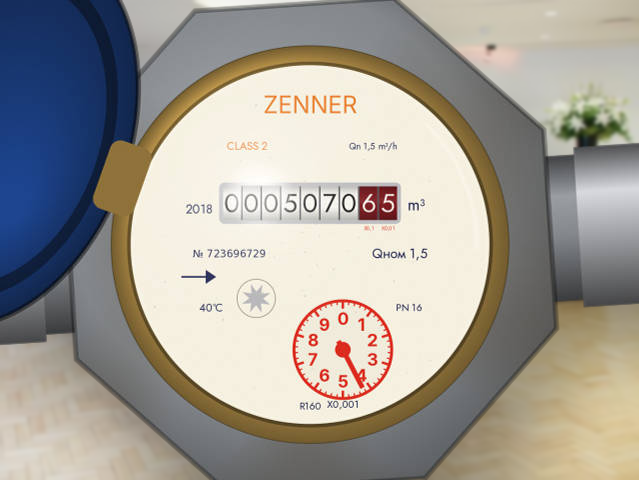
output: 5070.654 m³
